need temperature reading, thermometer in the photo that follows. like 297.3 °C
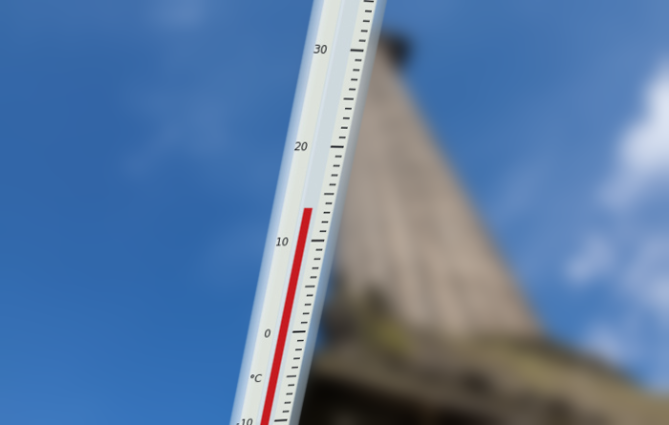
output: 13.5 °C
